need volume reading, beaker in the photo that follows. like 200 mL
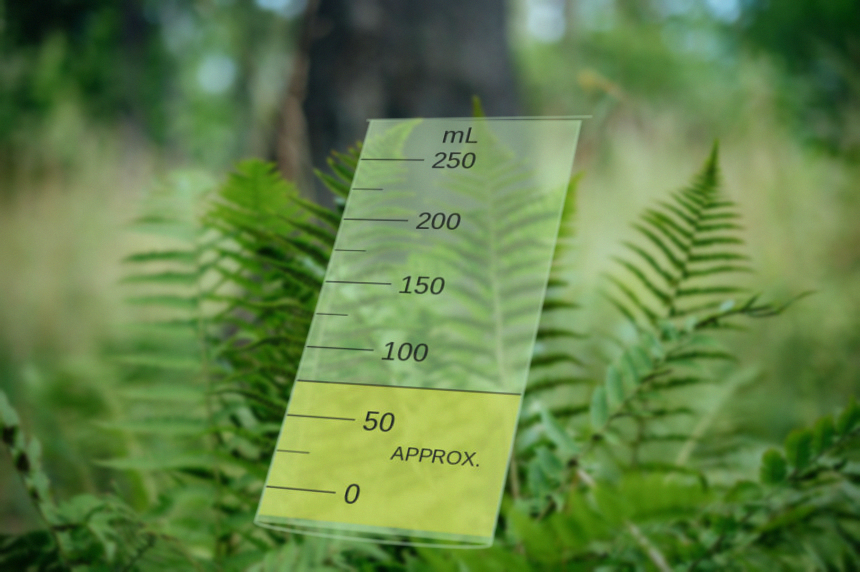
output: 75 mL
